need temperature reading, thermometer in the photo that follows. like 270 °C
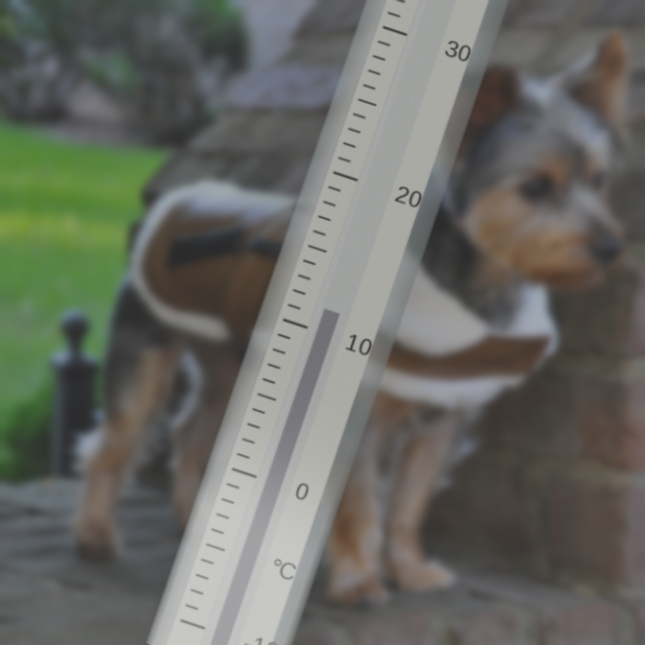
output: 11.5 °C
